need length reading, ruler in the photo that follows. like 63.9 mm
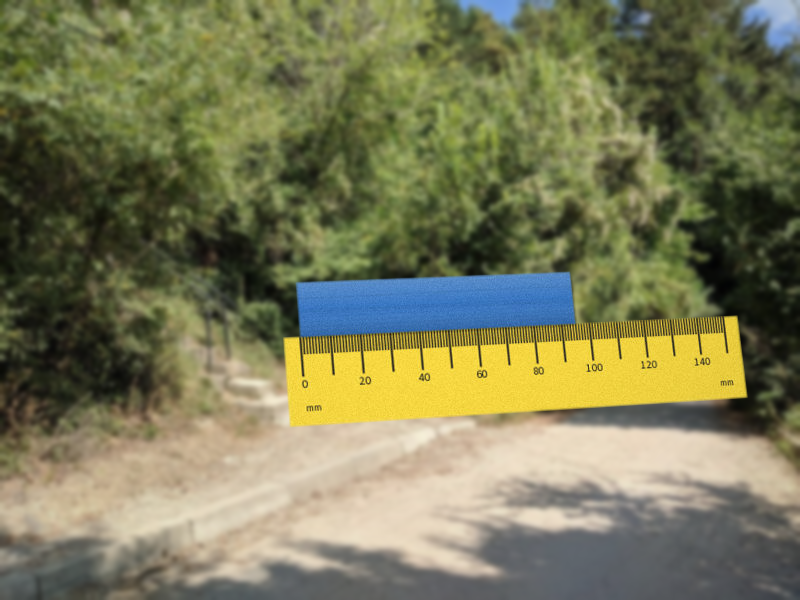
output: 95 mm
